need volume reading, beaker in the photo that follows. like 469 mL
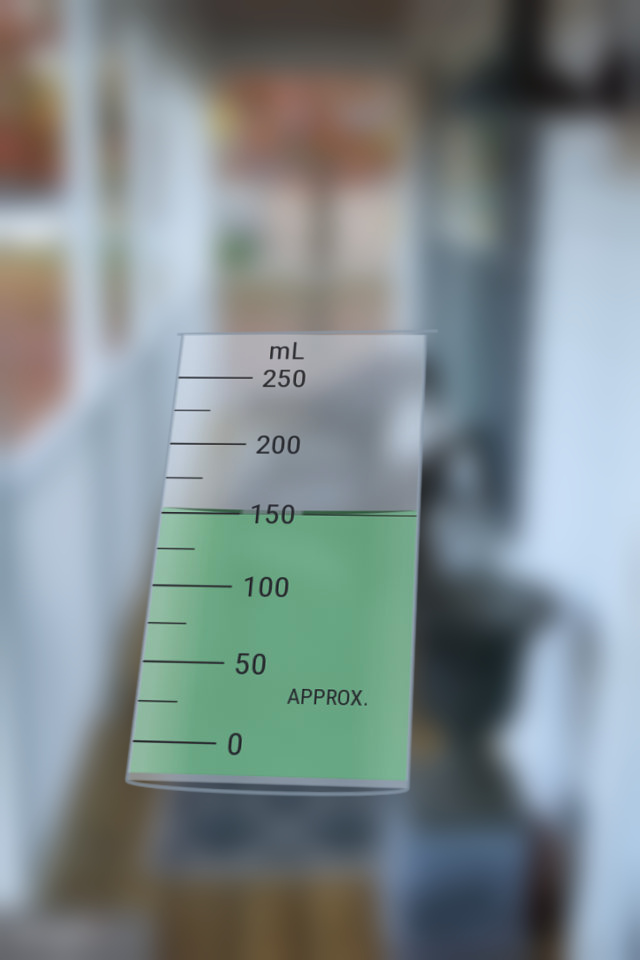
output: 150 mL
